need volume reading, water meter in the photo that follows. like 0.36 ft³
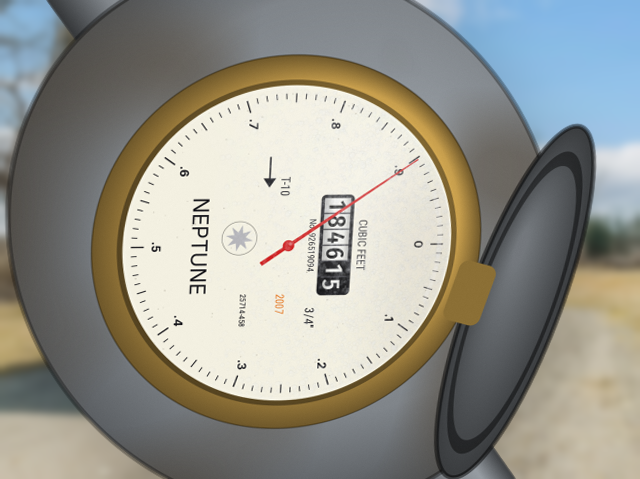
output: 184614.90 ft³
